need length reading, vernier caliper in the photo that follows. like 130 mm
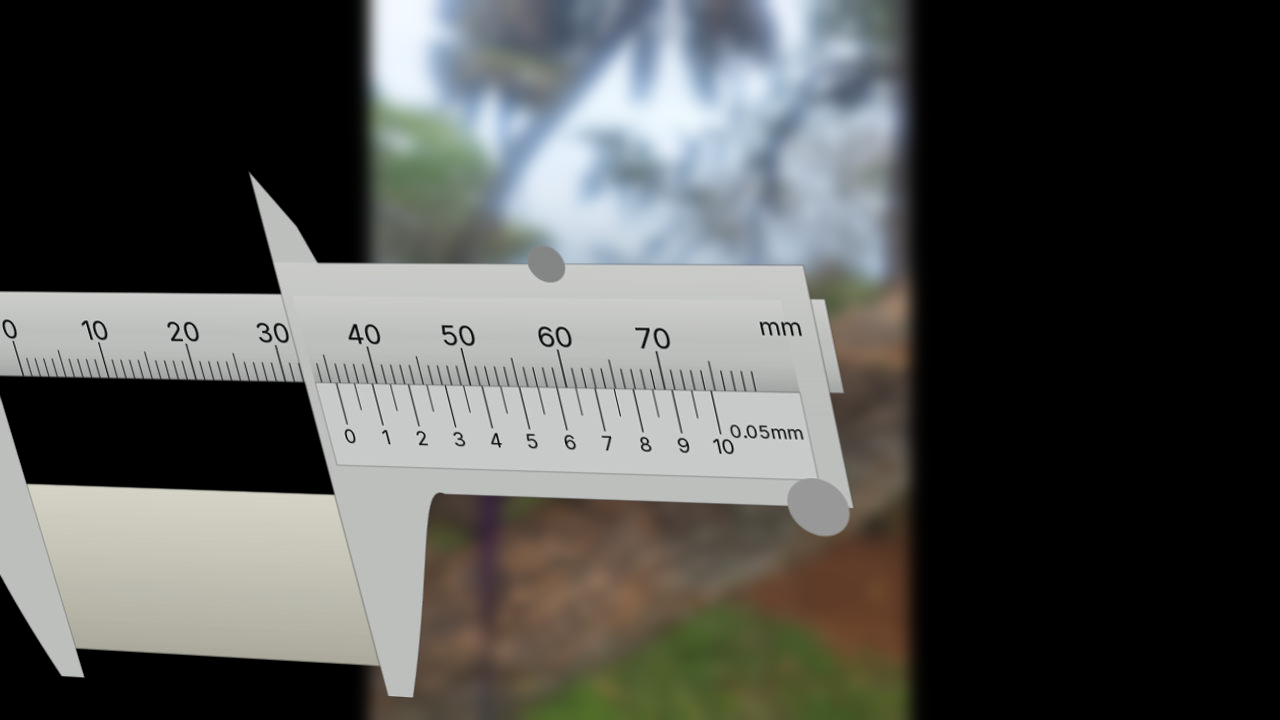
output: 35.6 mm
